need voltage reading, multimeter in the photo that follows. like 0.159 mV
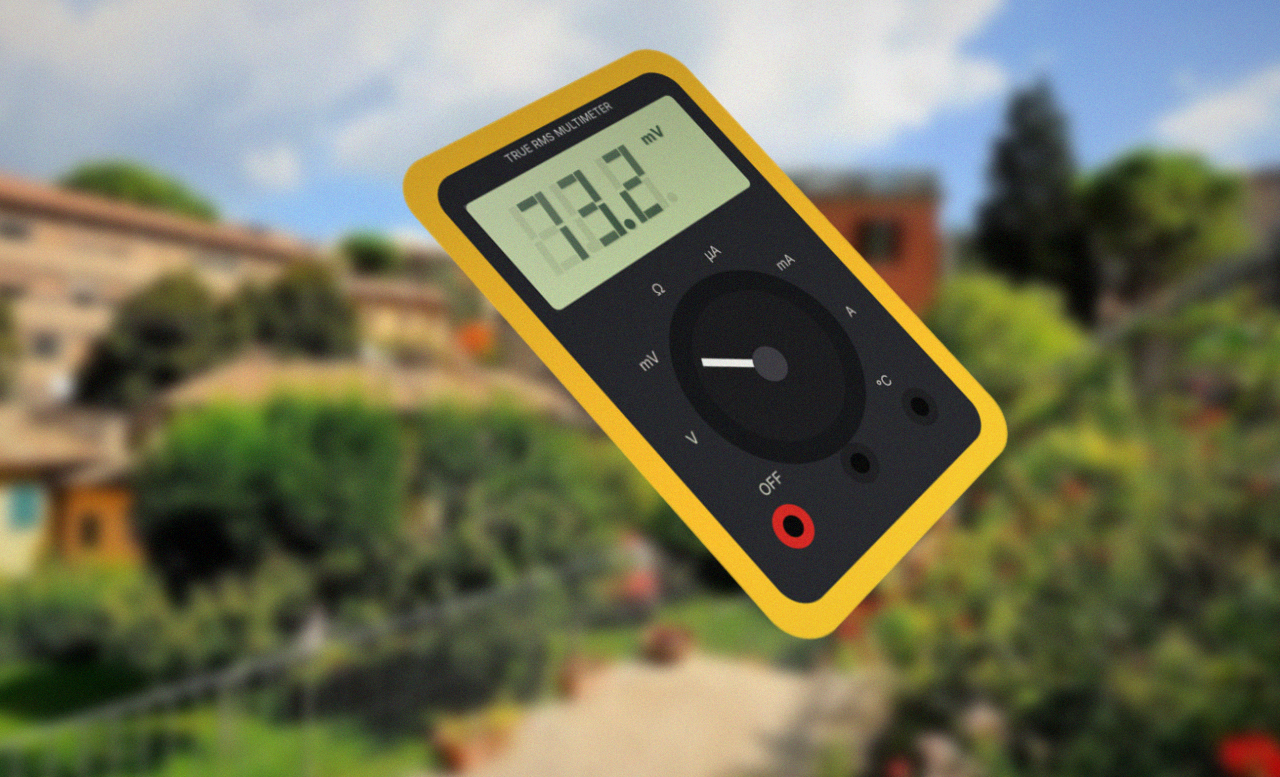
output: 73.2 mV
